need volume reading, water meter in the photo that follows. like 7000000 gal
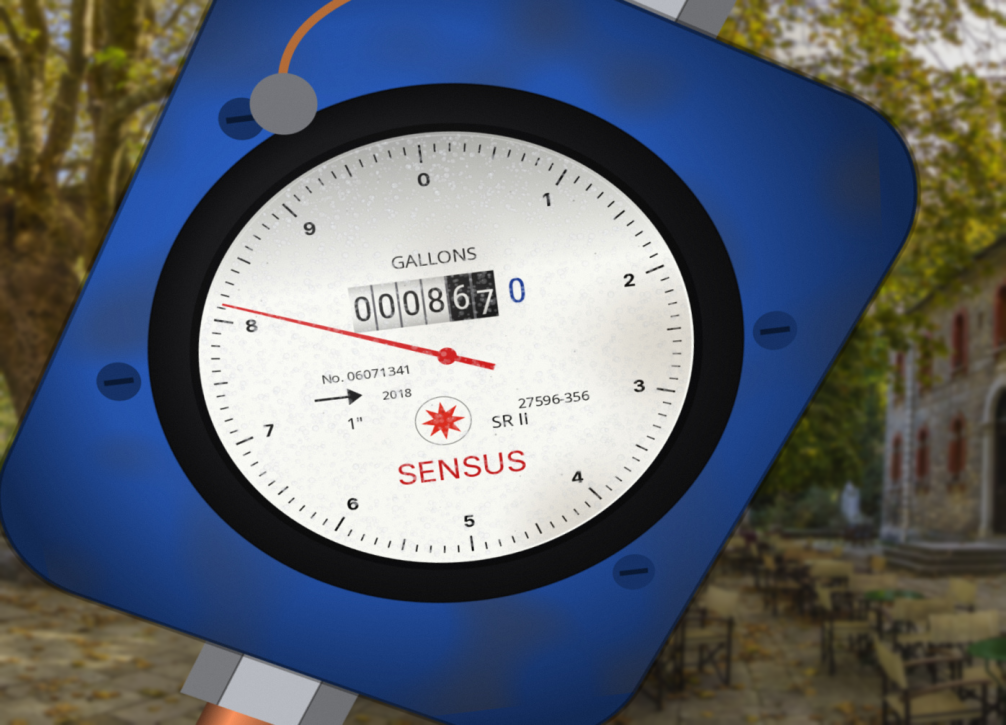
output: 8668.1 gal
